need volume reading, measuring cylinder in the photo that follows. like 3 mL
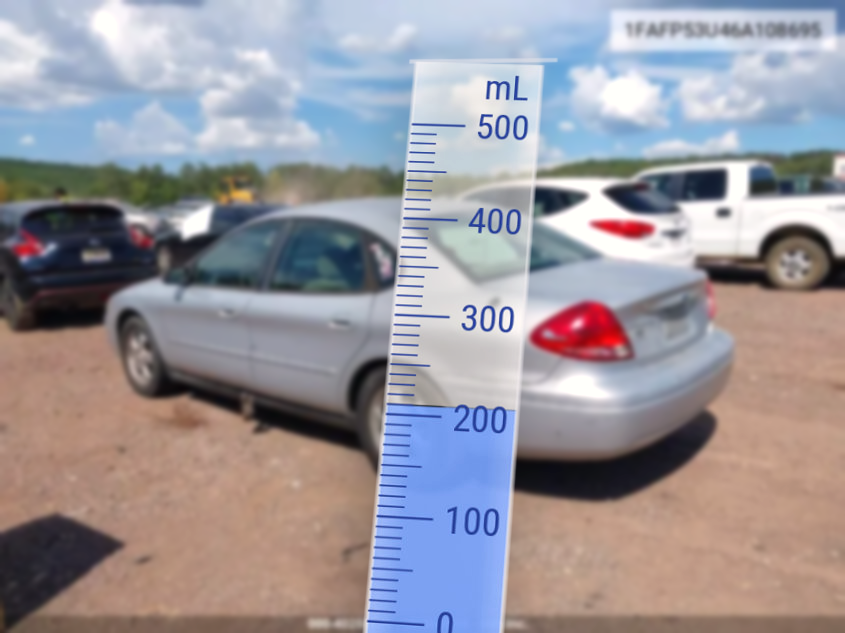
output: 210 mL
